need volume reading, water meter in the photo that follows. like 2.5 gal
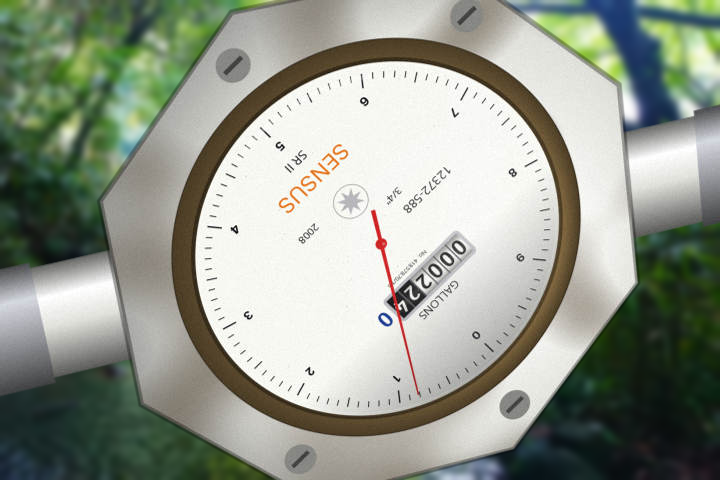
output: 2240.8 gal
